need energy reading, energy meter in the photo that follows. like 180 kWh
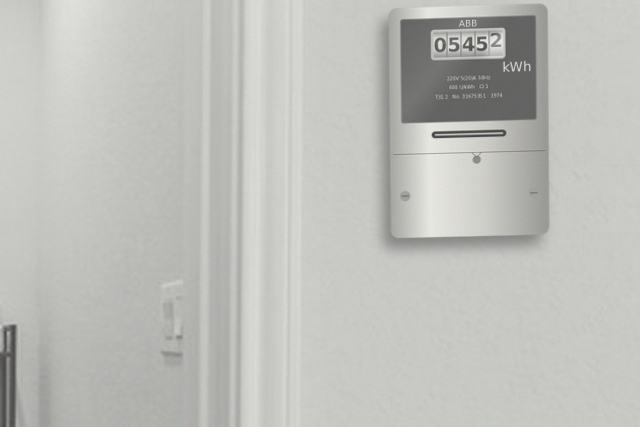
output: 5452 kWh
